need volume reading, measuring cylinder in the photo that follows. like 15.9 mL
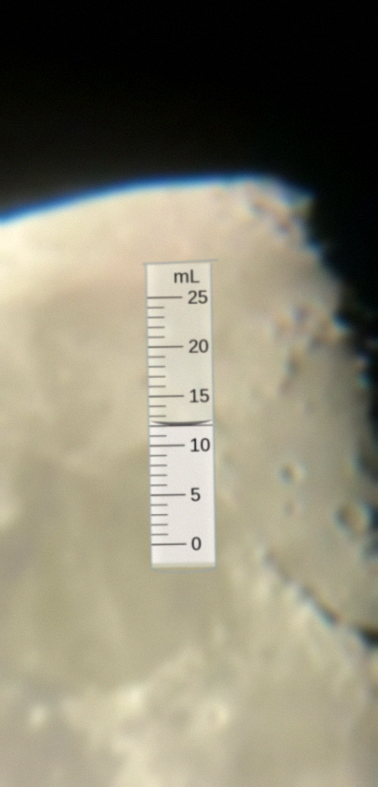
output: 12 mL
